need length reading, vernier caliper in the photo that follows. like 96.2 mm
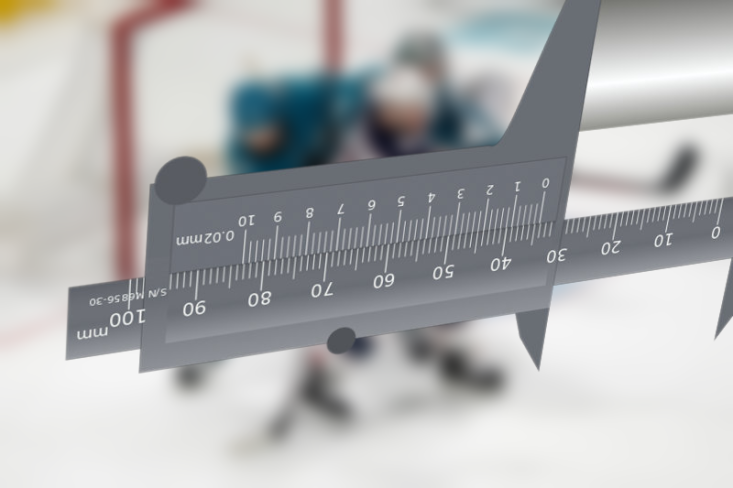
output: 34.2 mm
